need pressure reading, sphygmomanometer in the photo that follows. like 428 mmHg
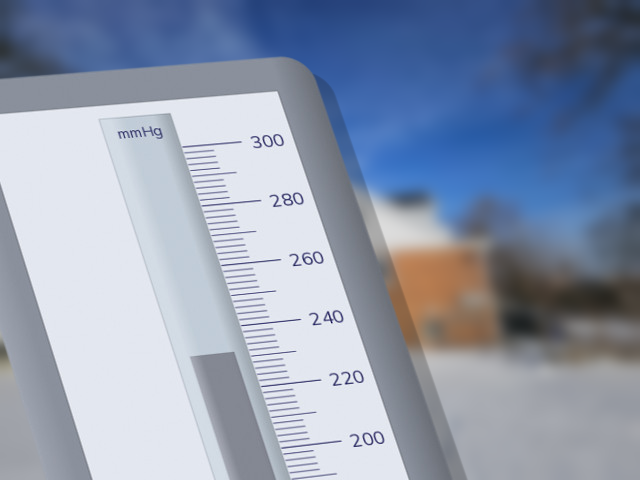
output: 232 mmHg
